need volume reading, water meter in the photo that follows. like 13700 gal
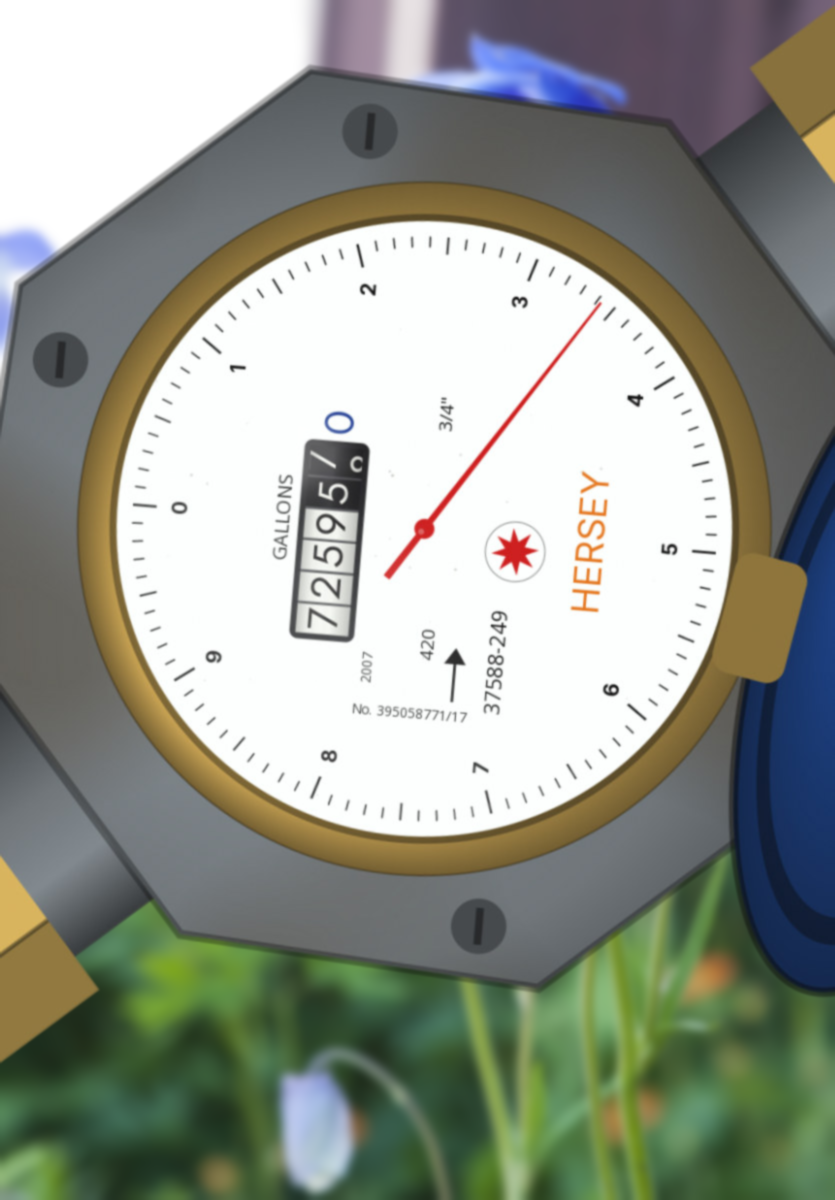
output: 7259573.4 gal
